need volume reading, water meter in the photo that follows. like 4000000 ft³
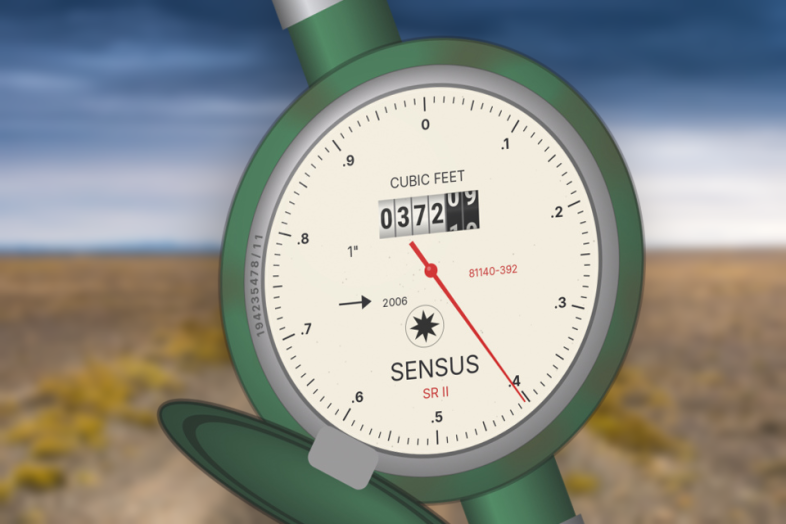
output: 37209.40 ft³
